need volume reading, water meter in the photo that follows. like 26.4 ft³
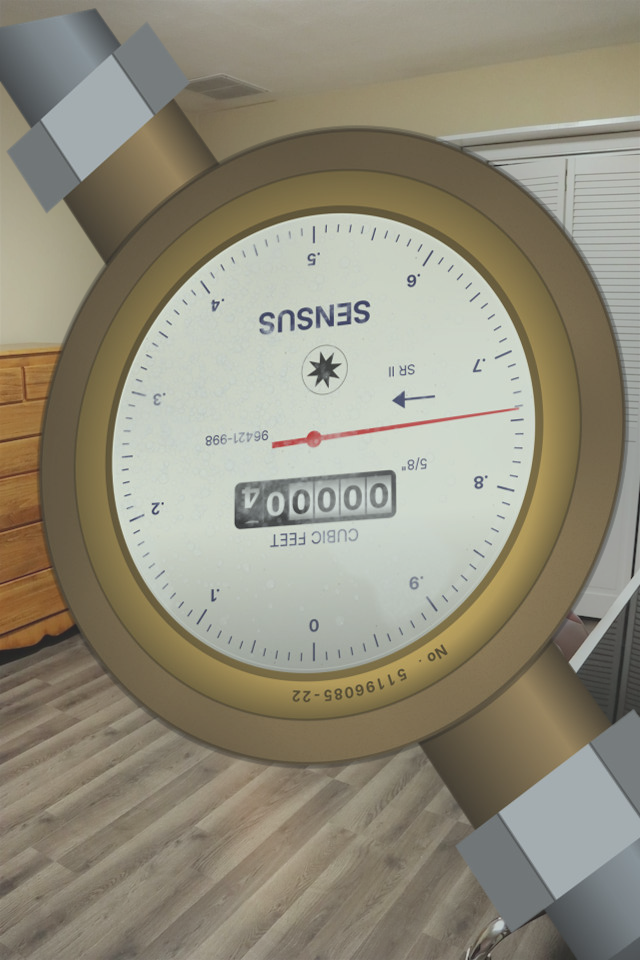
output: 3.74 ft³
